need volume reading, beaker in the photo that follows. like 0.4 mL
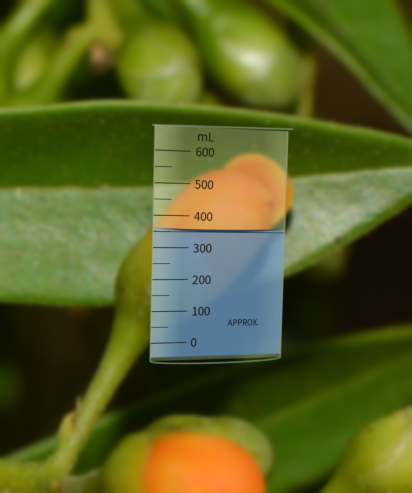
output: 350 mL
